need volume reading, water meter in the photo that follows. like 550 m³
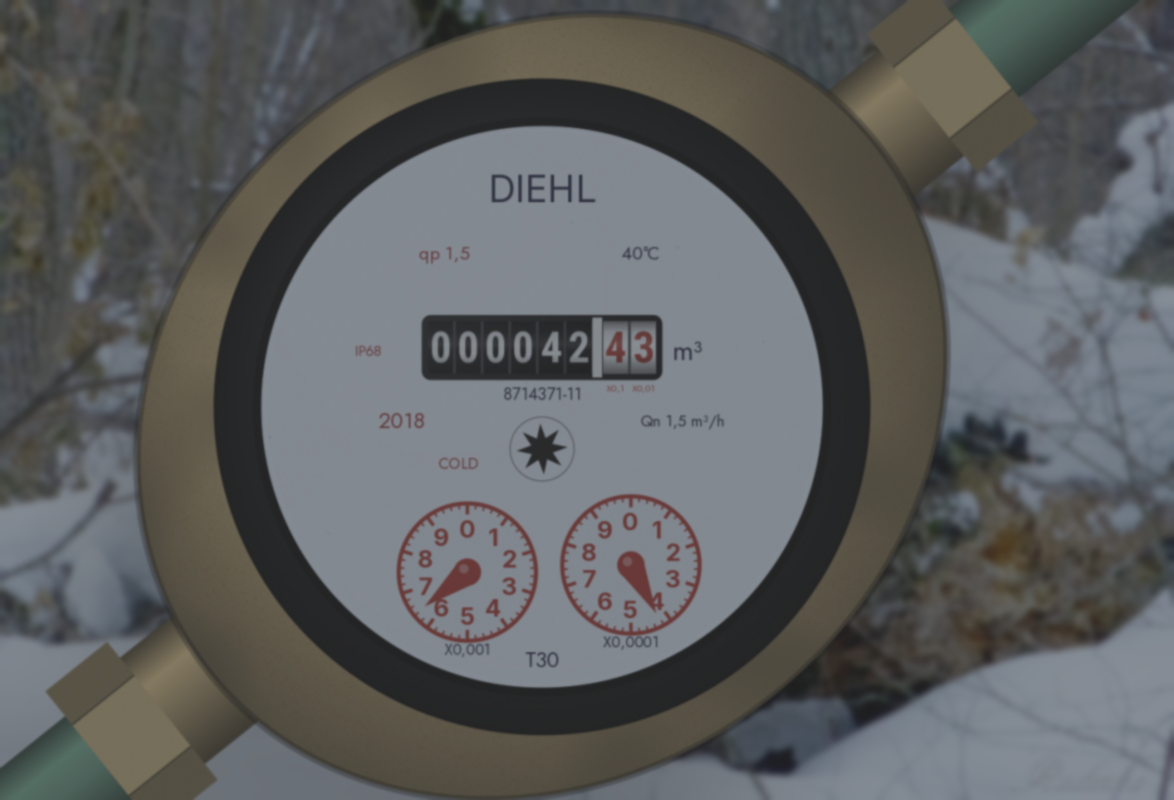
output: 42.4364 m³
